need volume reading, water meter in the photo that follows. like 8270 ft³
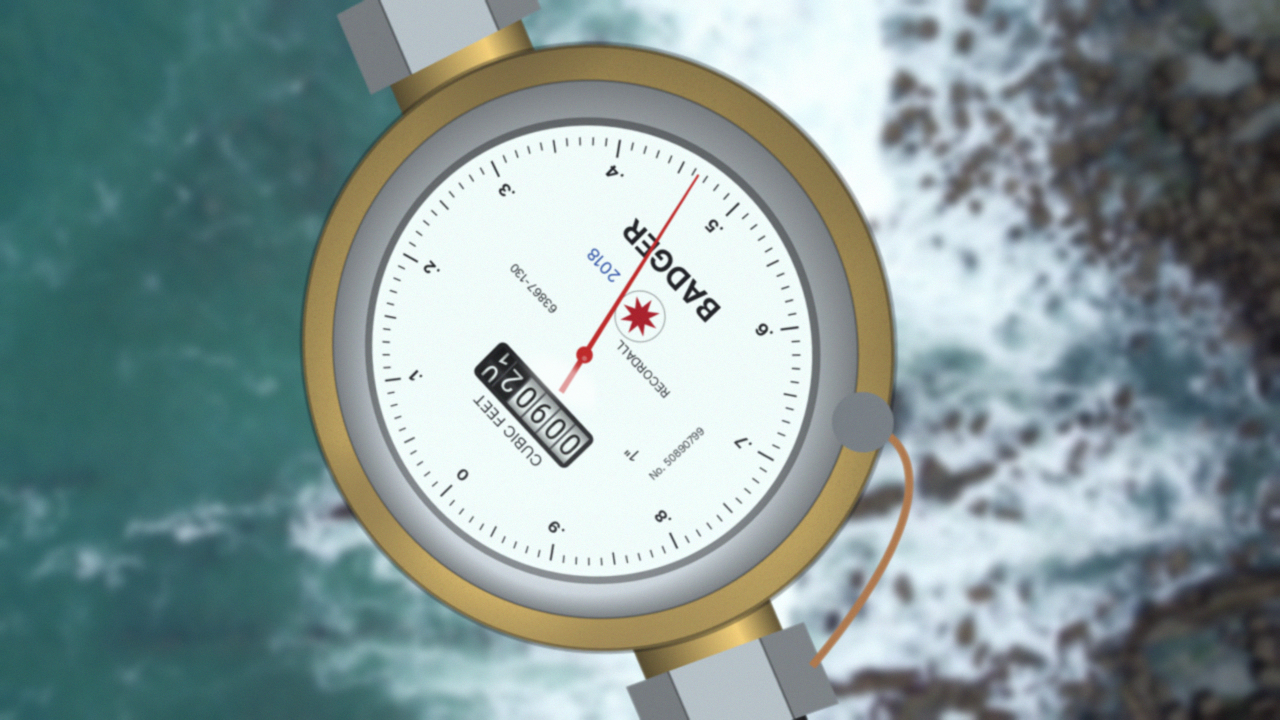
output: 9020.46 ft³
